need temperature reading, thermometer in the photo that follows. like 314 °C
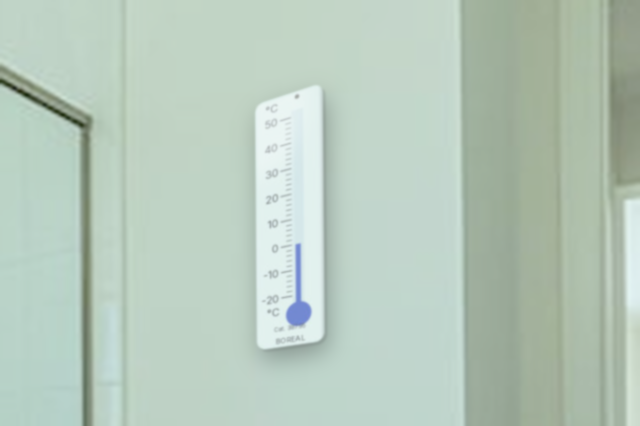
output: 0 °C
